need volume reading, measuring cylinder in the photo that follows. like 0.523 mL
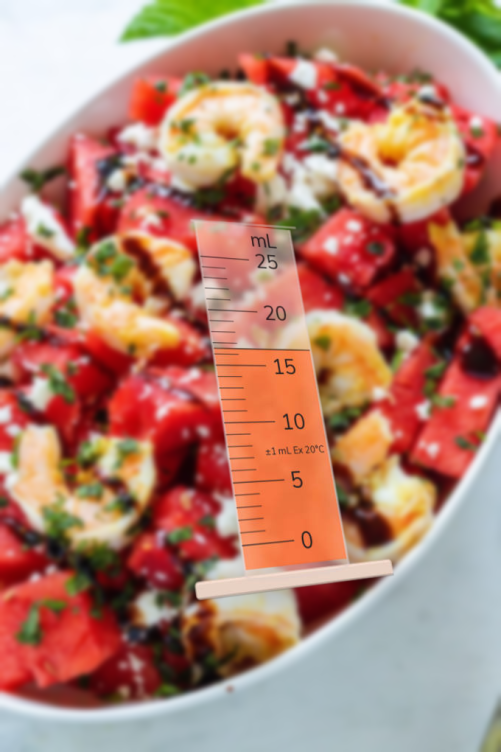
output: 16.5 mL
